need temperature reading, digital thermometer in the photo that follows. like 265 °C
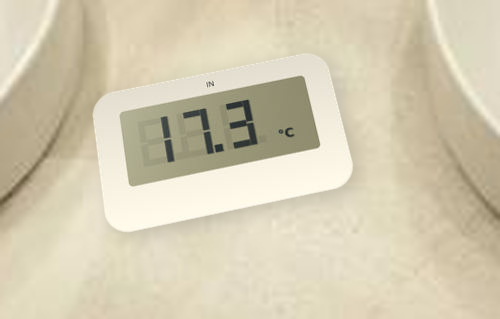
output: 17.3 °C
